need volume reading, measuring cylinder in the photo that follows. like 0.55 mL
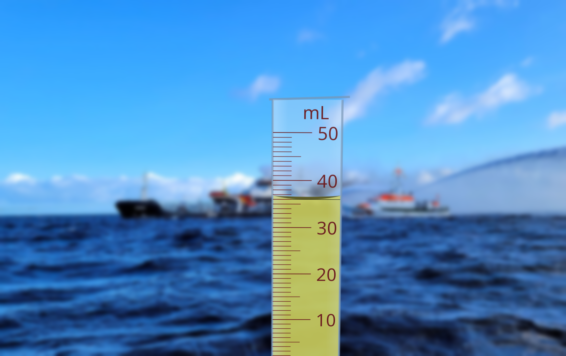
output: 36 mL
